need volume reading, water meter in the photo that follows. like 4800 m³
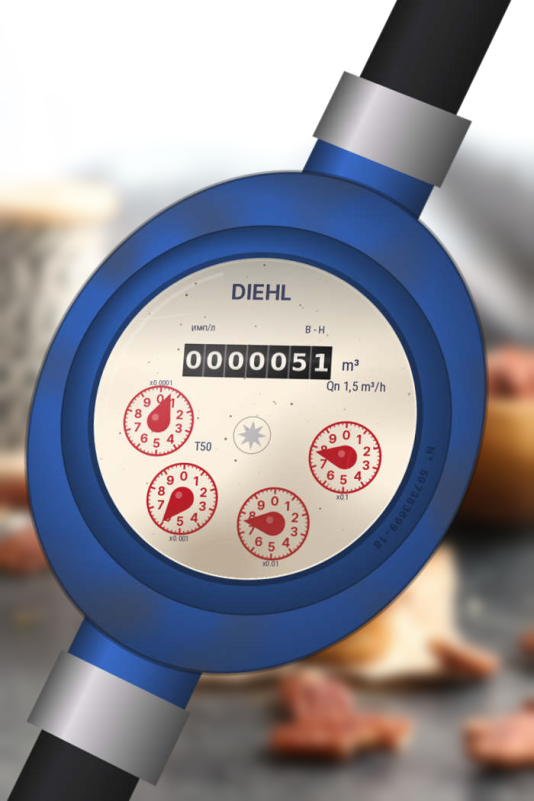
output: 51.7760 m³
